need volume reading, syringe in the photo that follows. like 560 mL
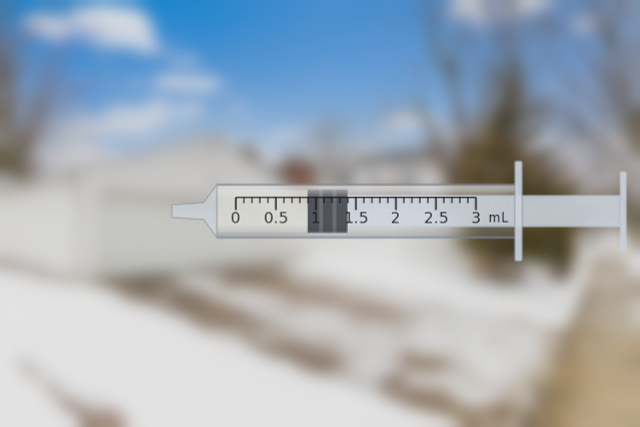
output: 0.9 mL
